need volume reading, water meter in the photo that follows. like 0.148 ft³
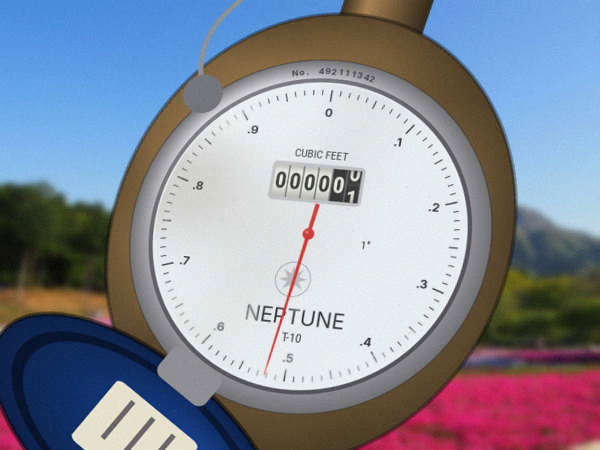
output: 0.52 ft³
